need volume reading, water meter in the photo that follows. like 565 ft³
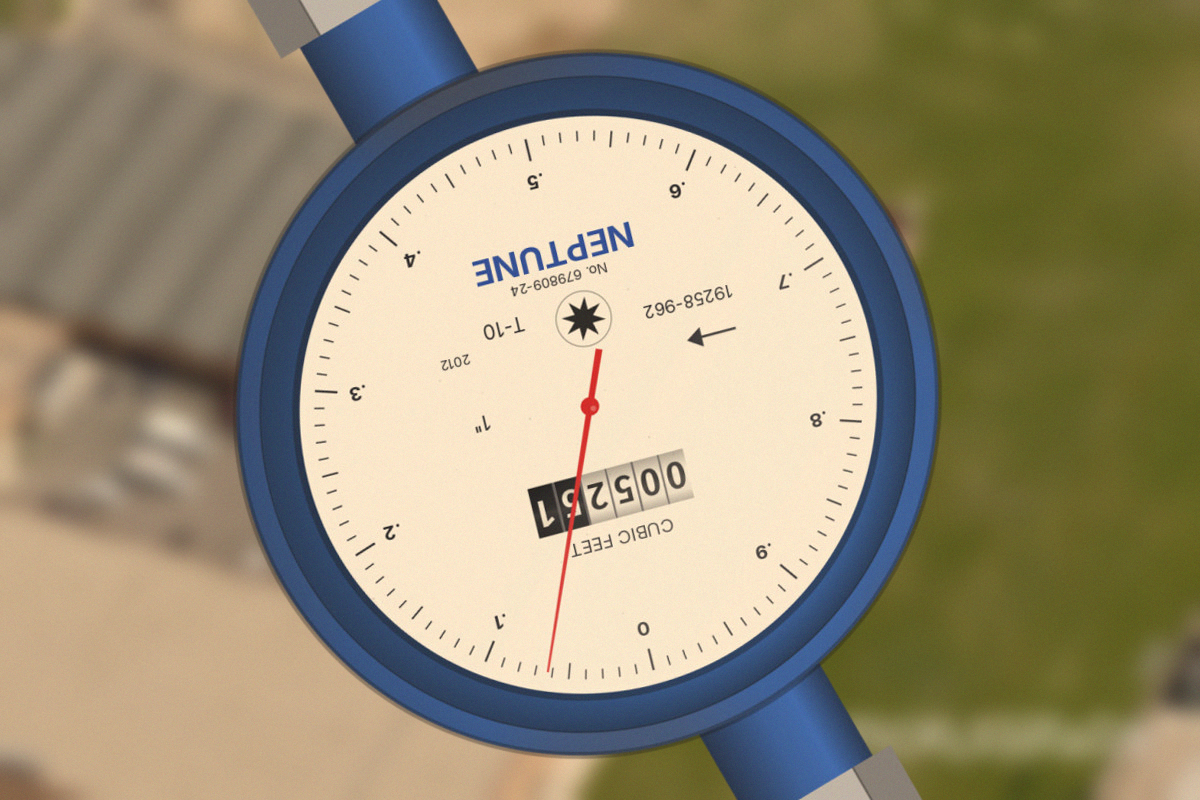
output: 5251.06 ft³
